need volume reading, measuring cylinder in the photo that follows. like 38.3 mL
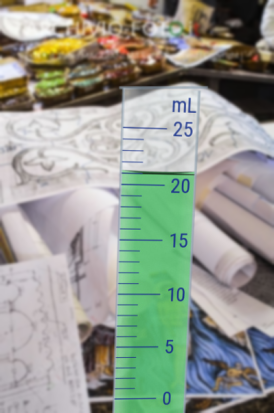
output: 21 mL
